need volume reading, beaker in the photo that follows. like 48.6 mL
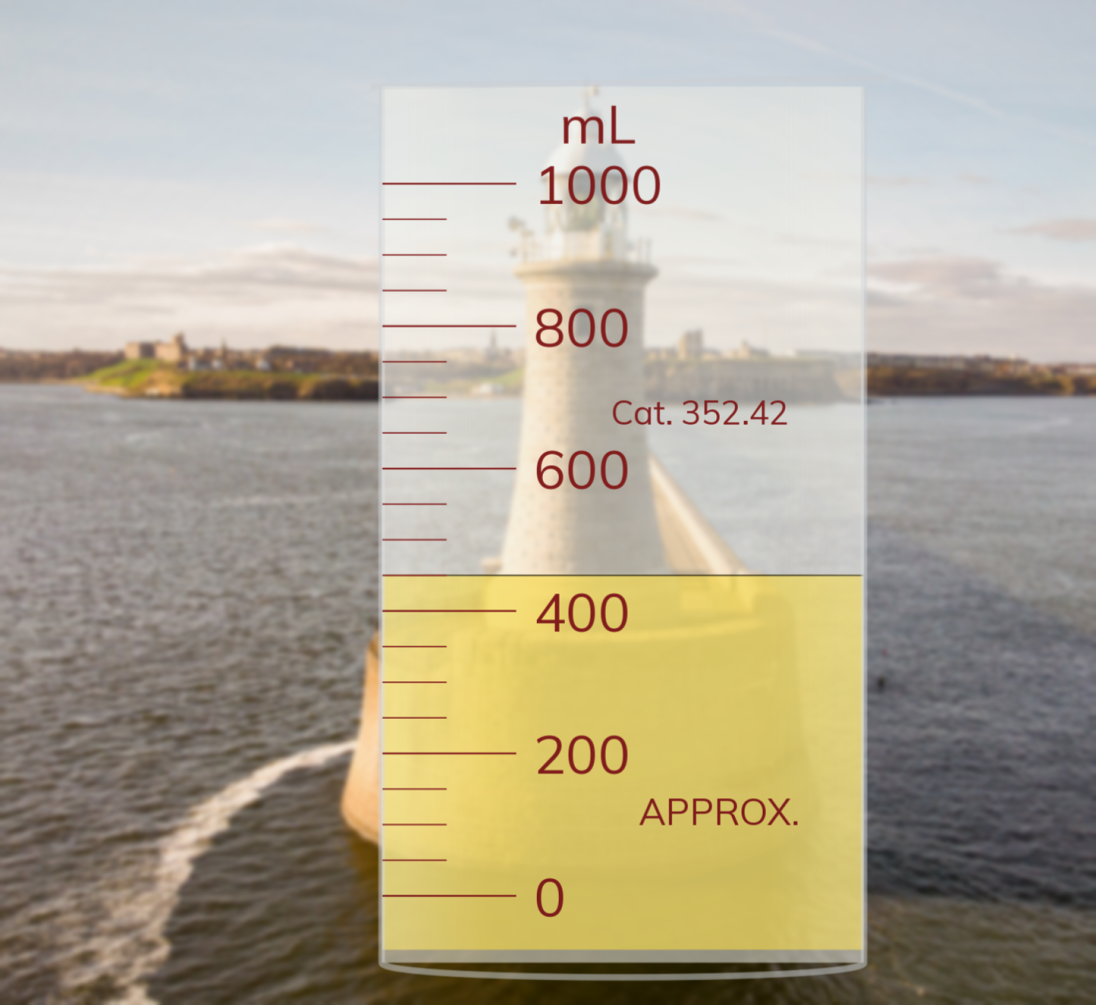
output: 450 mL
